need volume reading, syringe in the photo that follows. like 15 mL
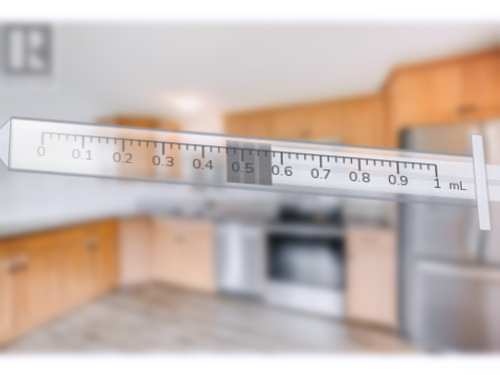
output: 0.46 mL
